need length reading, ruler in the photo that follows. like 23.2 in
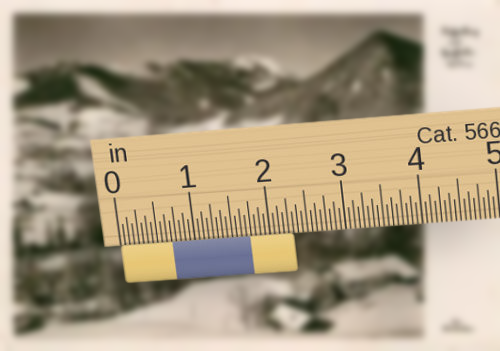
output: 2.3125 in
